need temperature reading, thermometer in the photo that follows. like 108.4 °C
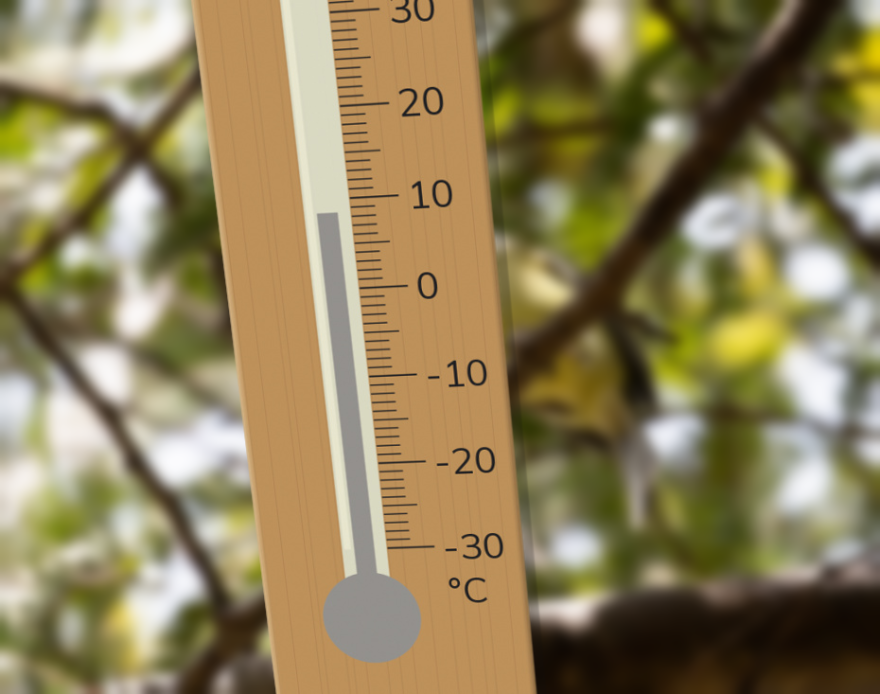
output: 8.5 °C
